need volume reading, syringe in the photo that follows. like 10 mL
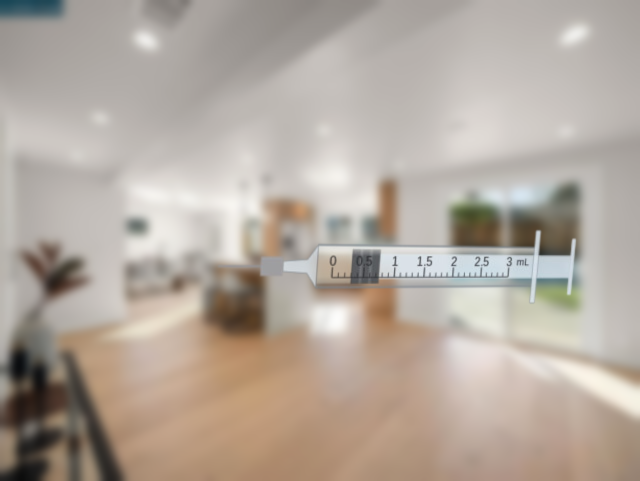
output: 0.3 mL
